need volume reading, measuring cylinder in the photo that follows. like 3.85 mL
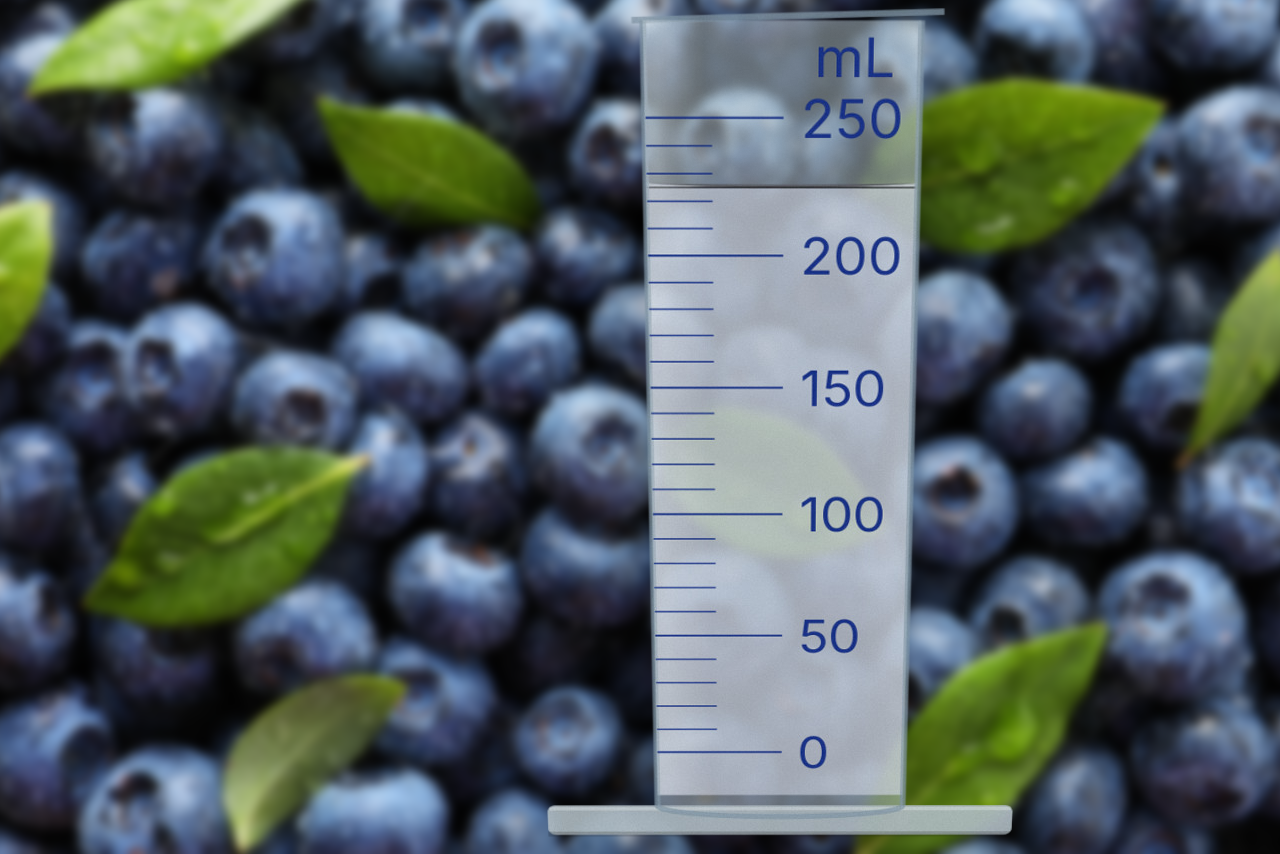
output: 225 mL
